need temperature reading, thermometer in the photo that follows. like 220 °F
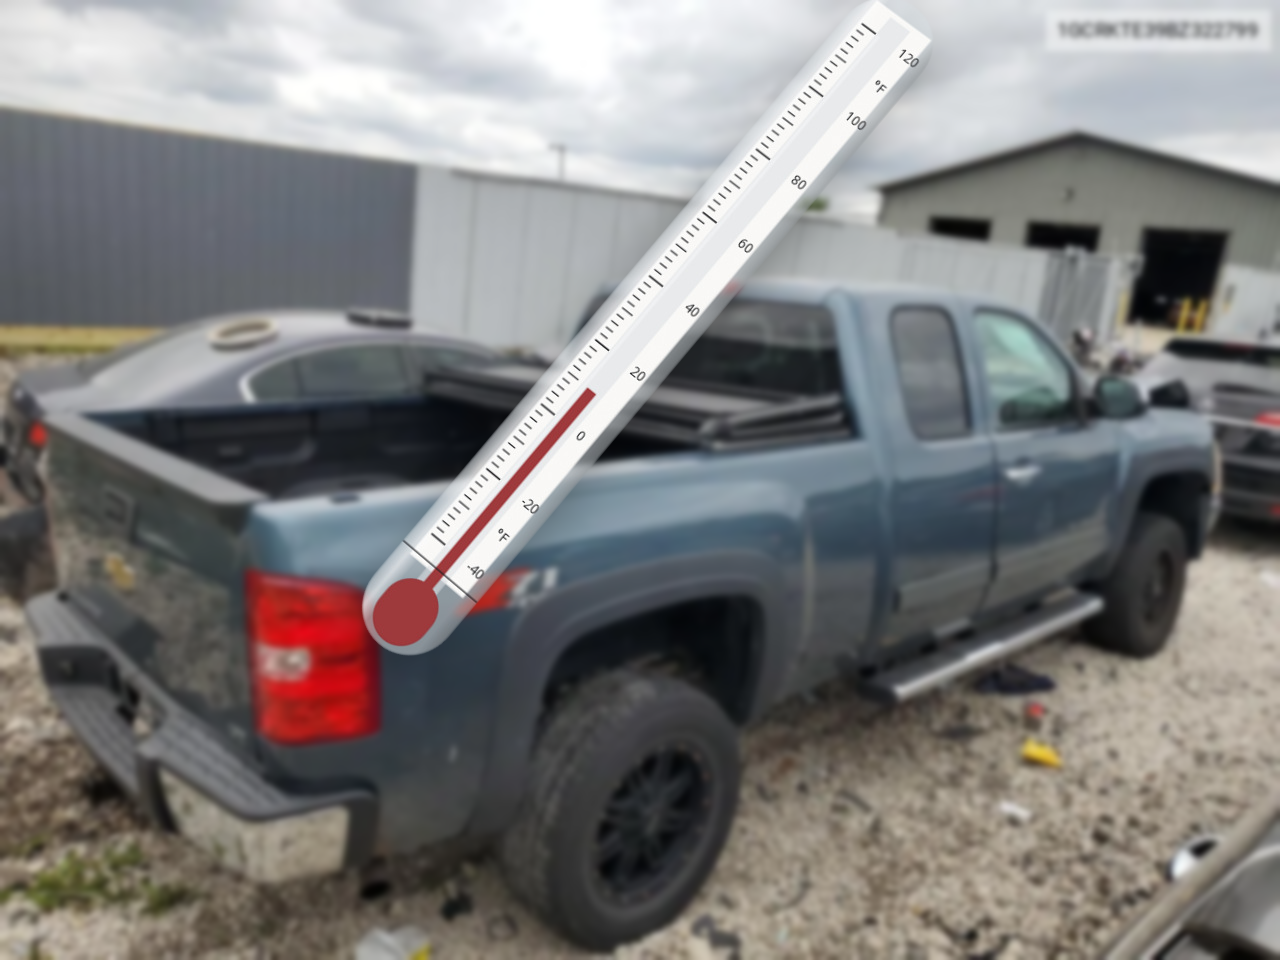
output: 10 °F
